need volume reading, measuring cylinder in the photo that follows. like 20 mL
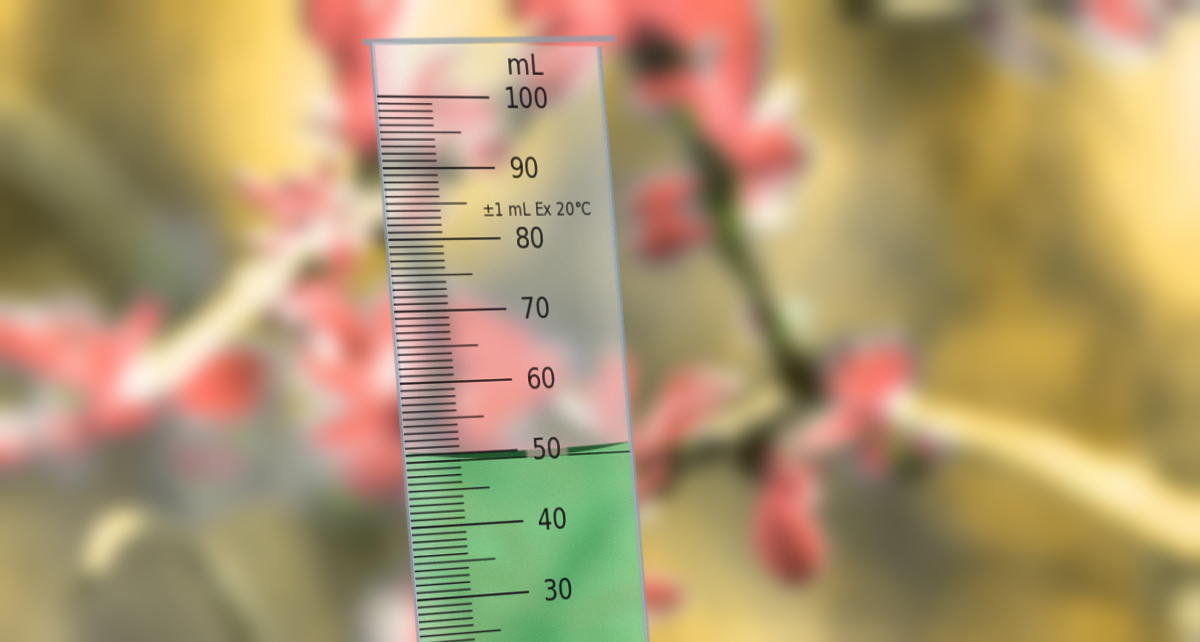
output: 49 mL
